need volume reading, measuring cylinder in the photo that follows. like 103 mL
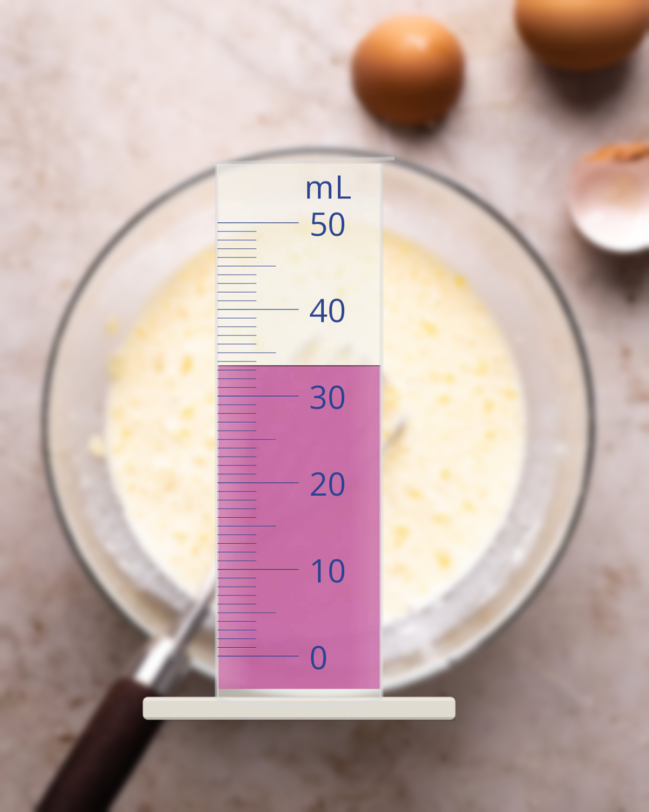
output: 33.5 mL
